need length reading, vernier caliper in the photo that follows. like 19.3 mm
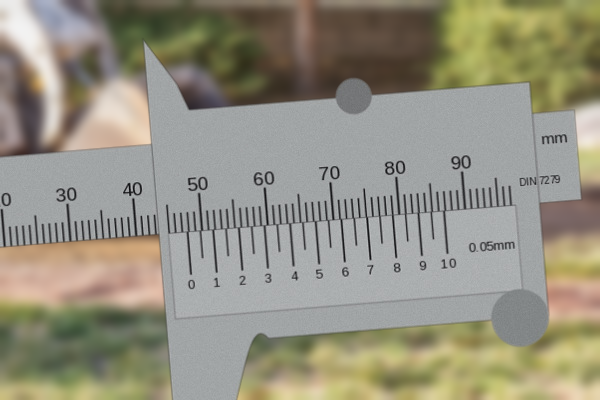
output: 47.8 mm
